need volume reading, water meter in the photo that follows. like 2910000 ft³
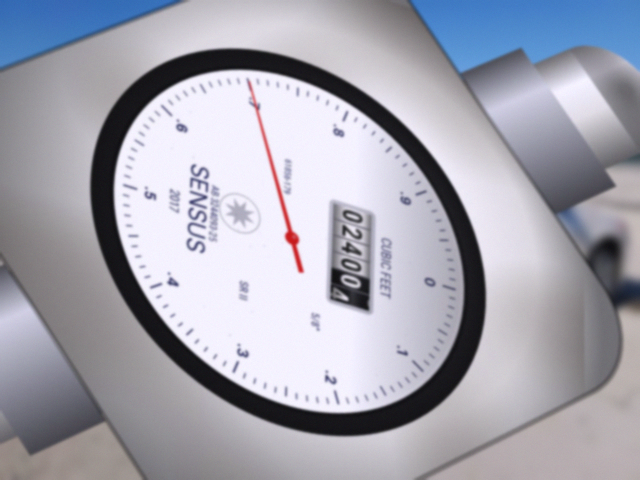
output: 24003.70 ft³
